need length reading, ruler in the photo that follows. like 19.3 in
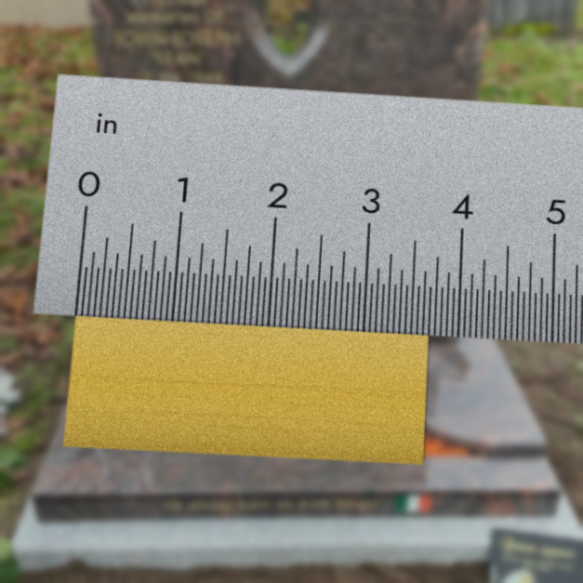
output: 3.6875 in
